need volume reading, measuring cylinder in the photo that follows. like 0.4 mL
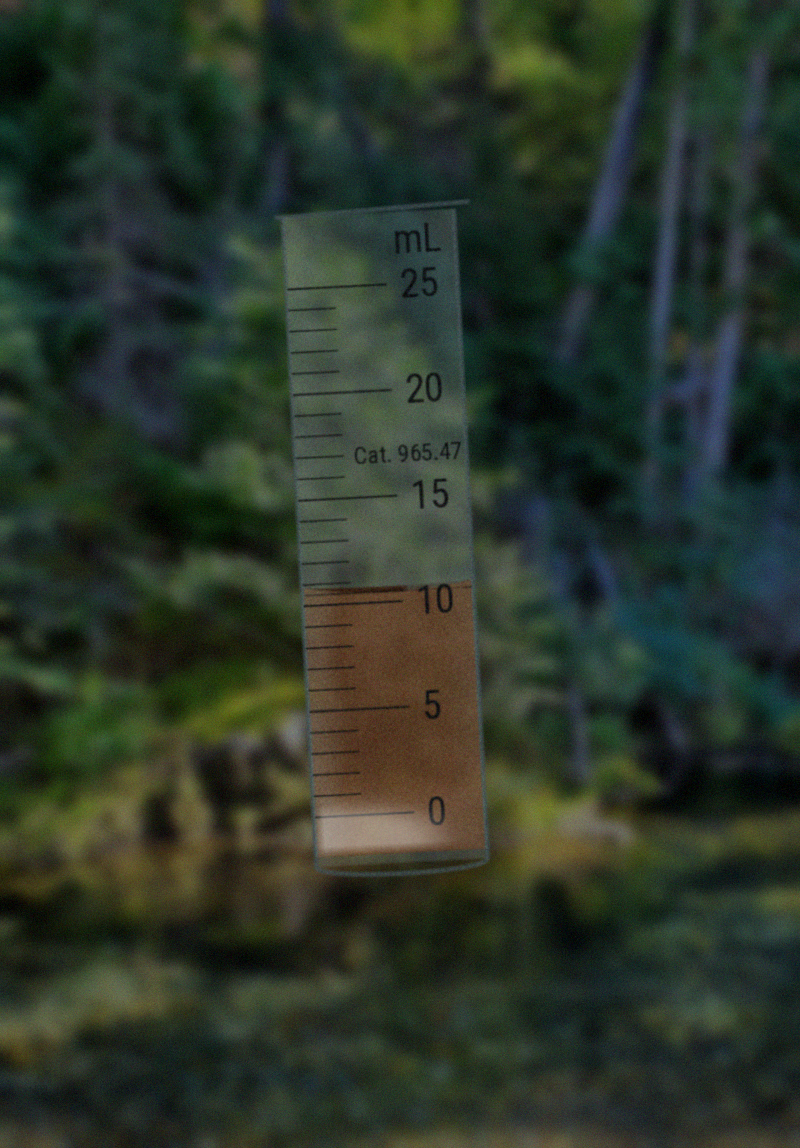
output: 10.5 mL
